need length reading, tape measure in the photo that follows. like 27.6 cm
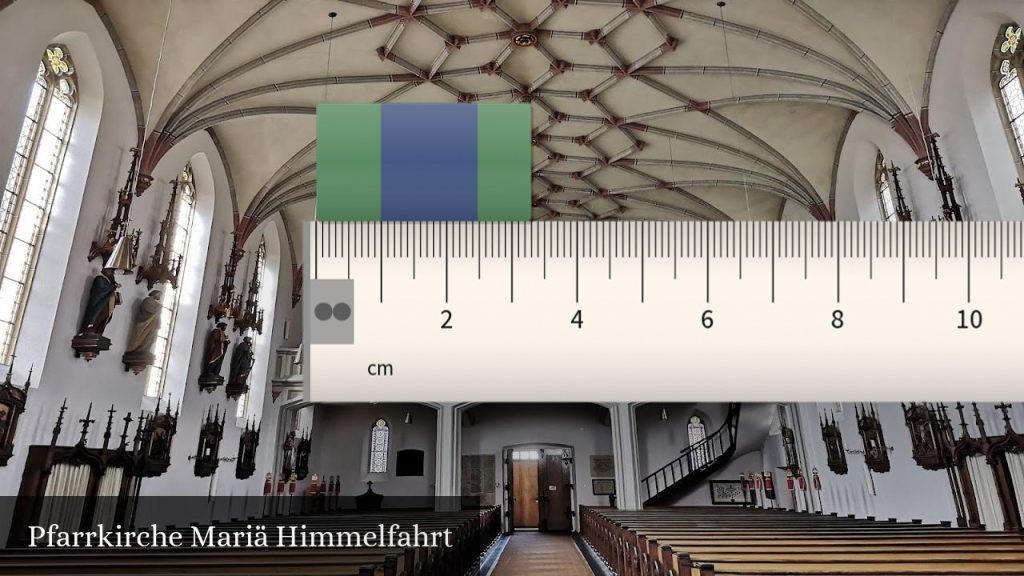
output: 3.3 cm
